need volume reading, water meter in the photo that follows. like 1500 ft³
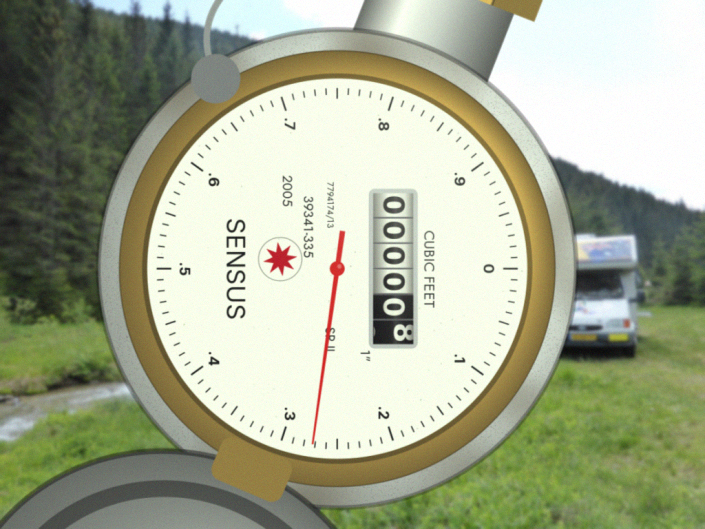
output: 8.27 ft³
